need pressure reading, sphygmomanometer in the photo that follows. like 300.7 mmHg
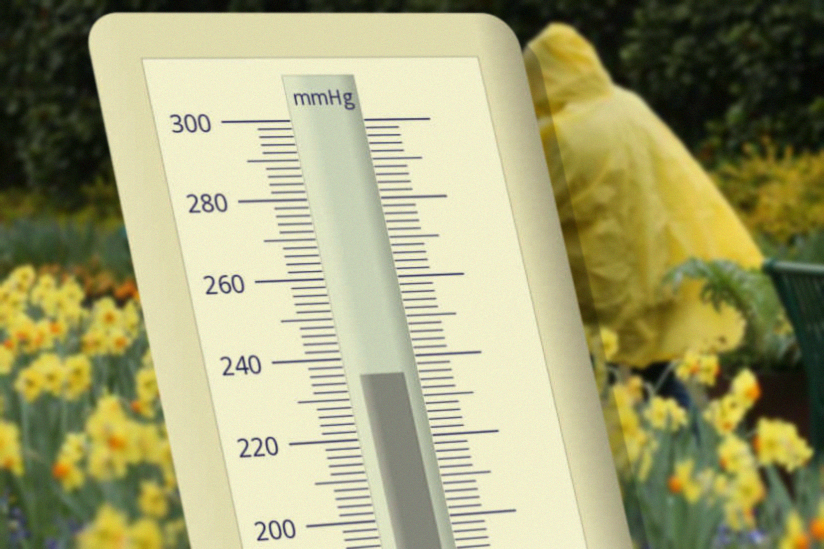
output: 236 mmHg
